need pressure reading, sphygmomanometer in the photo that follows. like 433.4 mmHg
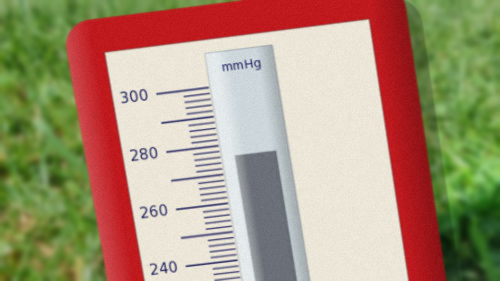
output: 276 mmHg
